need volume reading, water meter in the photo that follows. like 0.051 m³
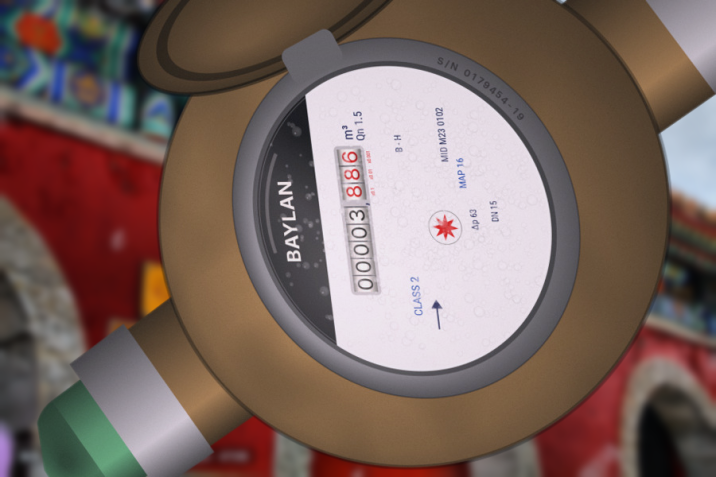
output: 3.886 m³
